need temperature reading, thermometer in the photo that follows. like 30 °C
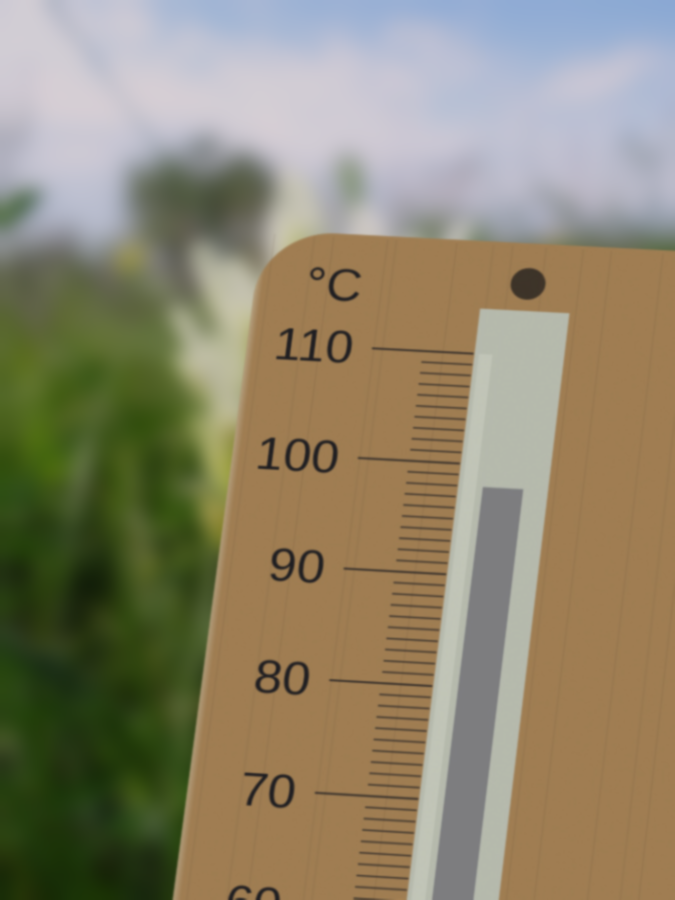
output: 98 °C
